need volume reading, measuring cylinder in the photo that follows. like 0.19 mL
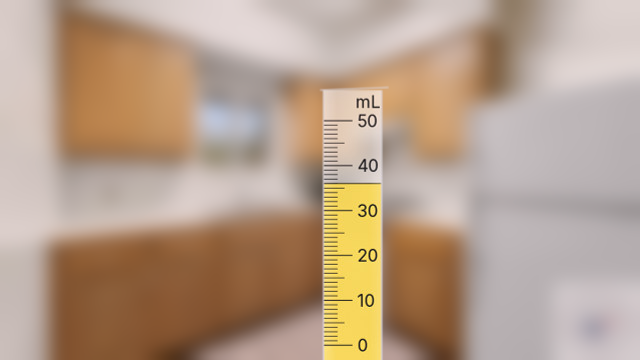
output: 36 mL
